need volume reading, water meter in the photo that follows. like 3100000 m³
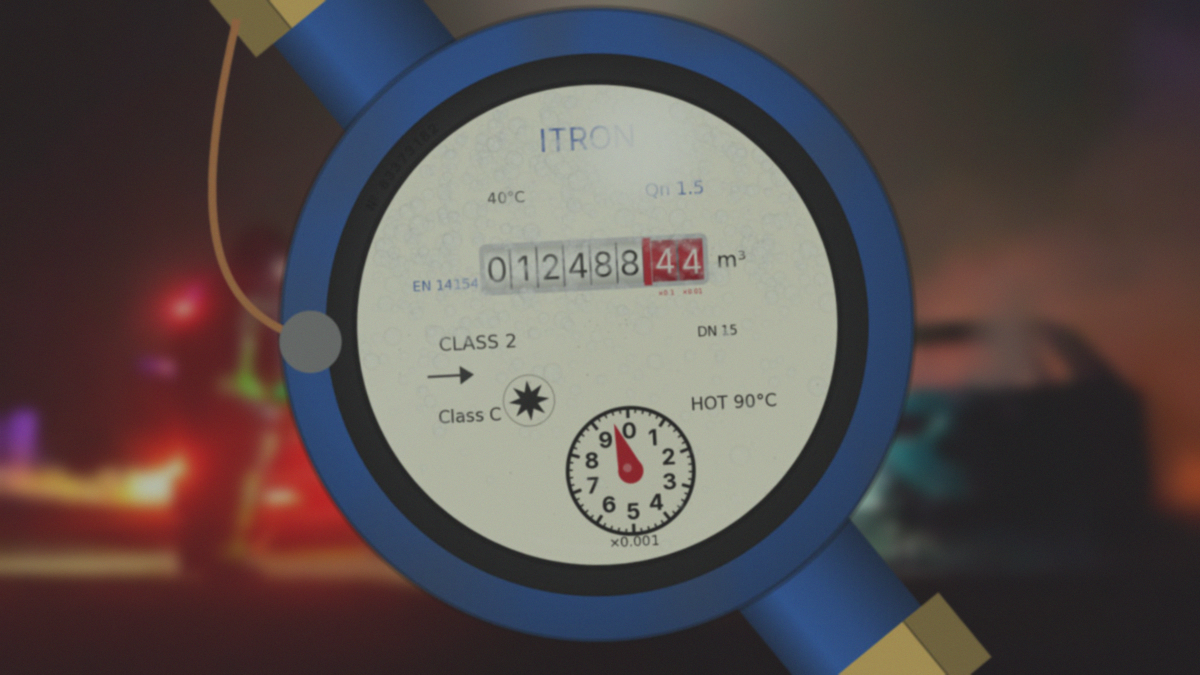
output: 12488.439 m³
